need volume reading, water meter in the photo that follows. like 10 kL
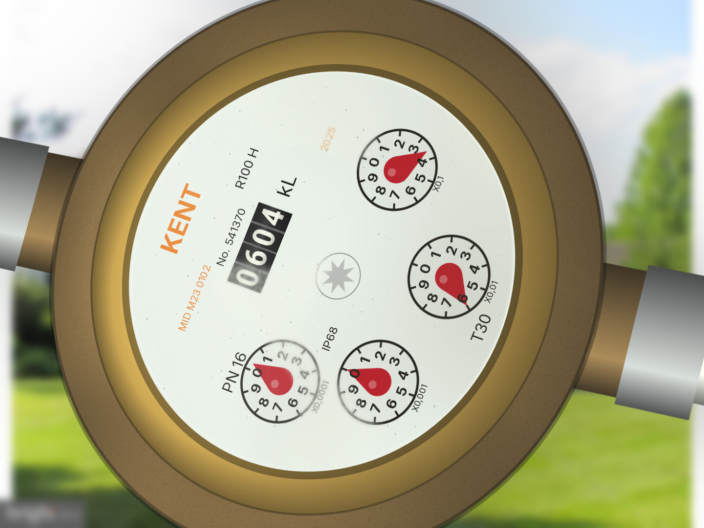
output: 604.3600 kL
